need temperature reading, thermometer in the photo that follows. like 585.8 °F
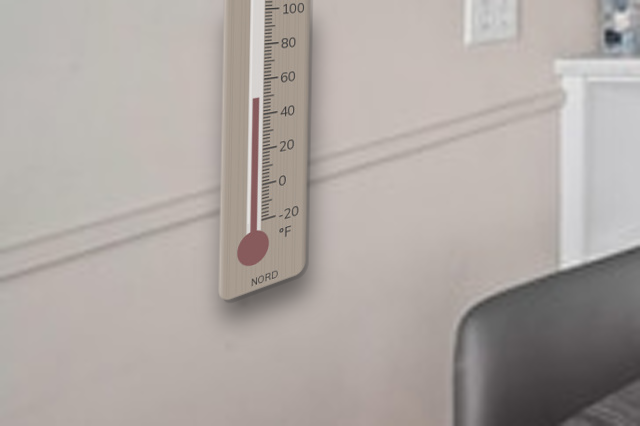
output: 50 °F
